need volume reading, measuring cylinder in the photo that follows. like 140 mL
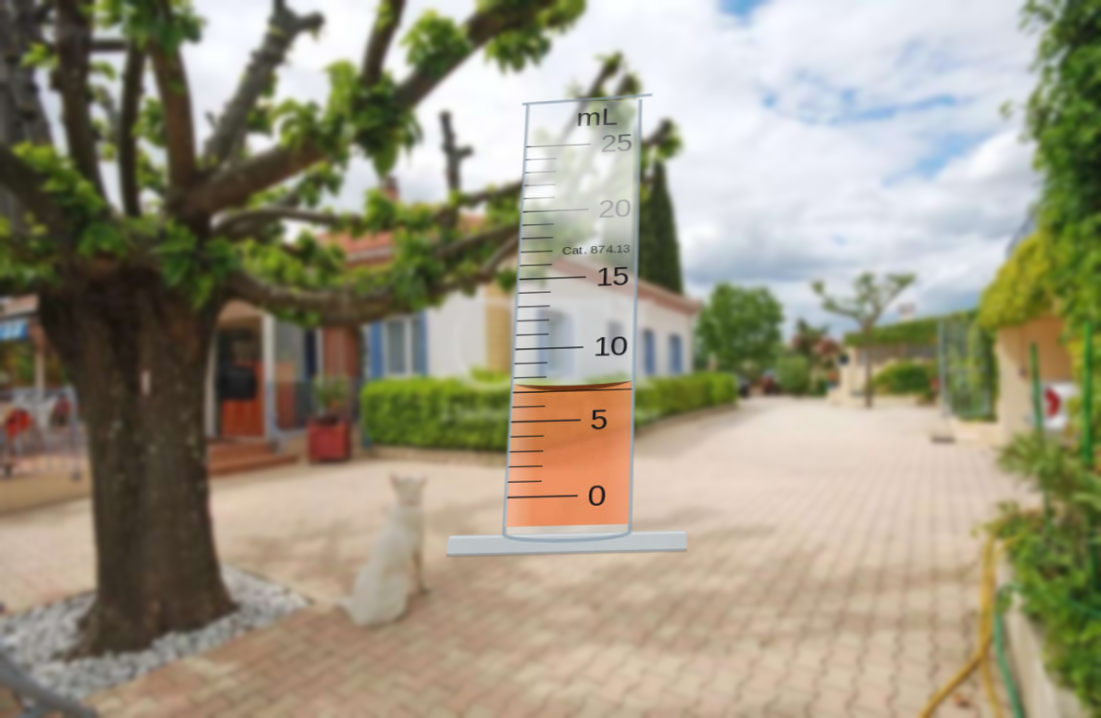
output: 7 mL
